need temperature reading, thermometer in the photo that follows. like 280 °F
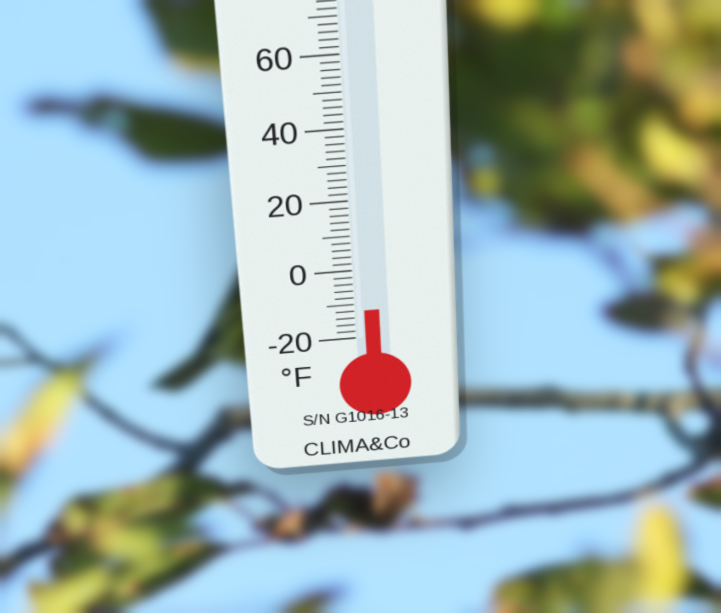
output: -12 °F
